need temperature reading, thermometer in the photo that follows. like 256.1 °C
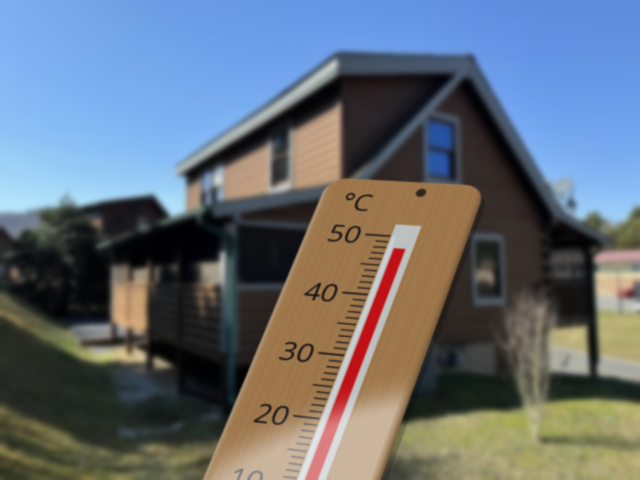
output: 48 °C
